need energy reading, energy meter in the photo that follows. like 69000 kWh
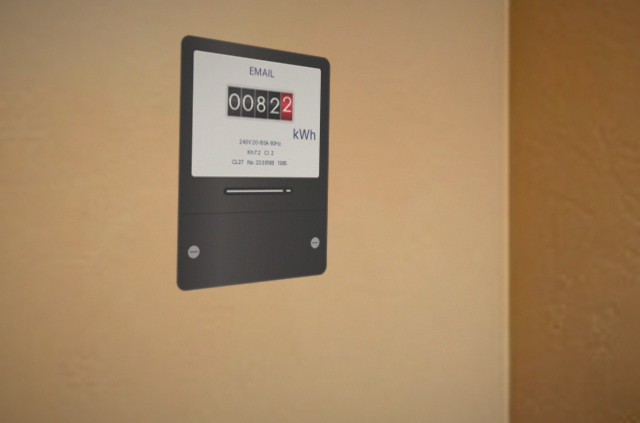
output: 82.2 kWh
